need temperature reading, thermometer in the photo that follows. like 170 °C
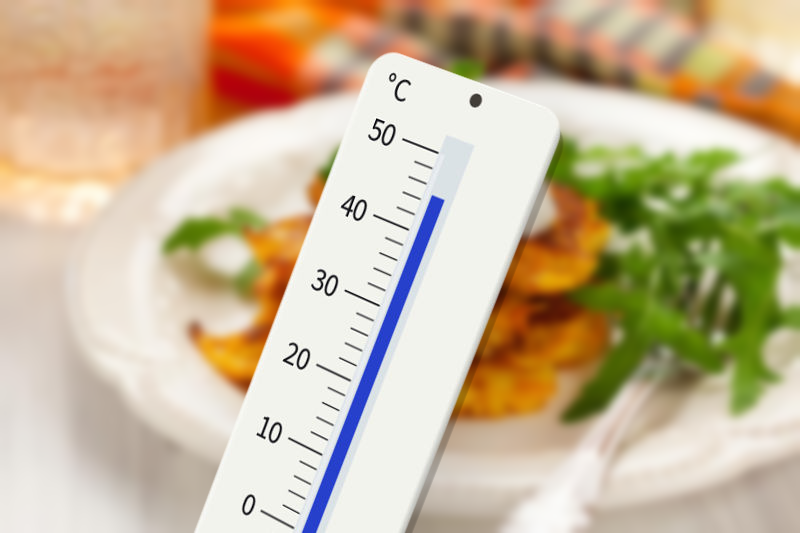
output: 45 °C
